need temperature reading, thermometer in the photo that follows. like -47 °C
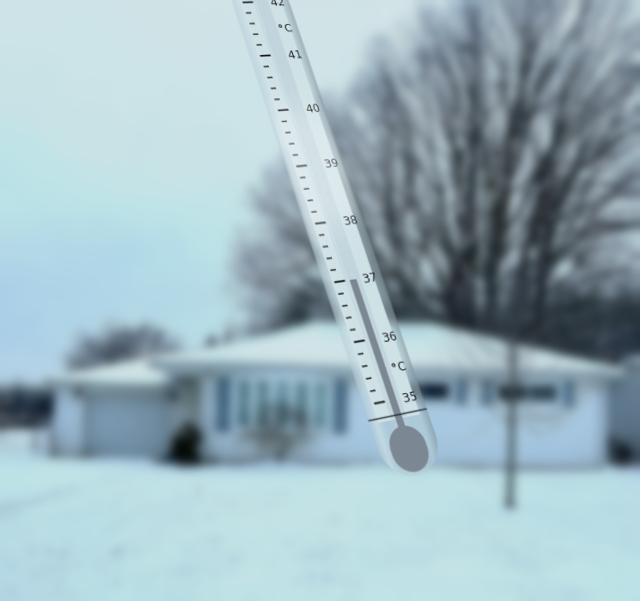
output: 37 °C
